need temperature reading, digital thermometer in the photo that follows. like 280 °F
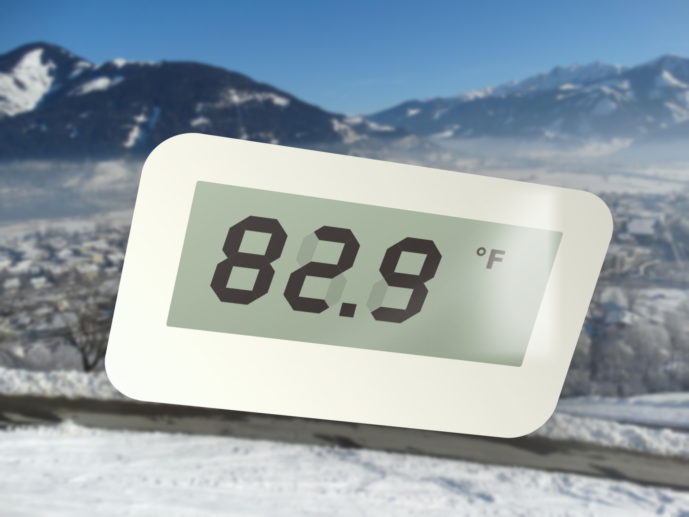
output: 82.9 °F
